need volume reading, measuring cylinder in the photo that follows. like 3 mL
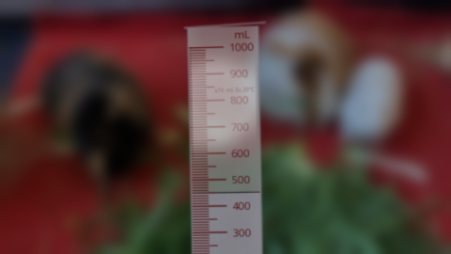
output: 450 mL
